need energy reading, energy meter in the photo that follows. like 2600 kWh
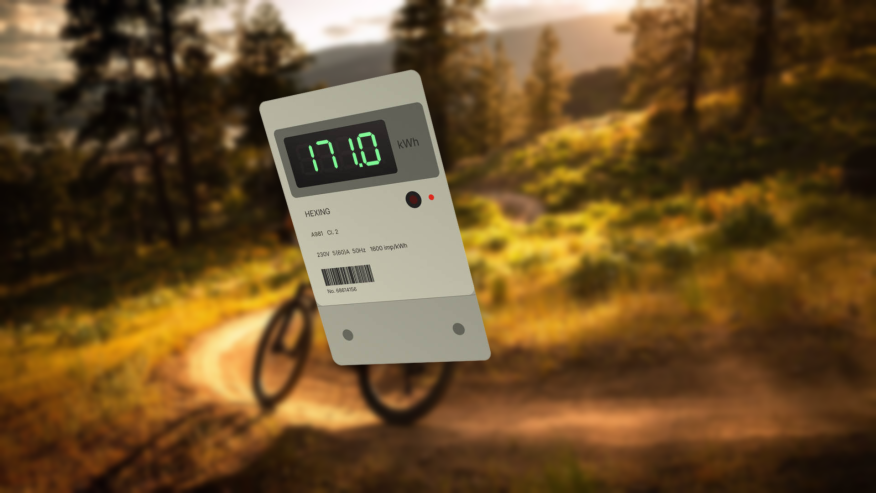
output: 171.0 kWh
